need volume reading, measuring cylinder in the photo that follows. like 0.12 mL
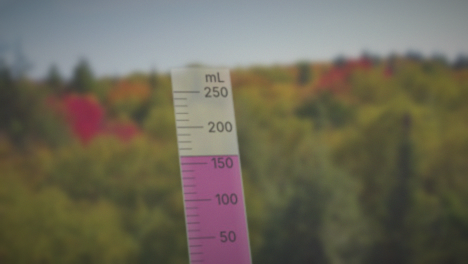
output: 160 mL
